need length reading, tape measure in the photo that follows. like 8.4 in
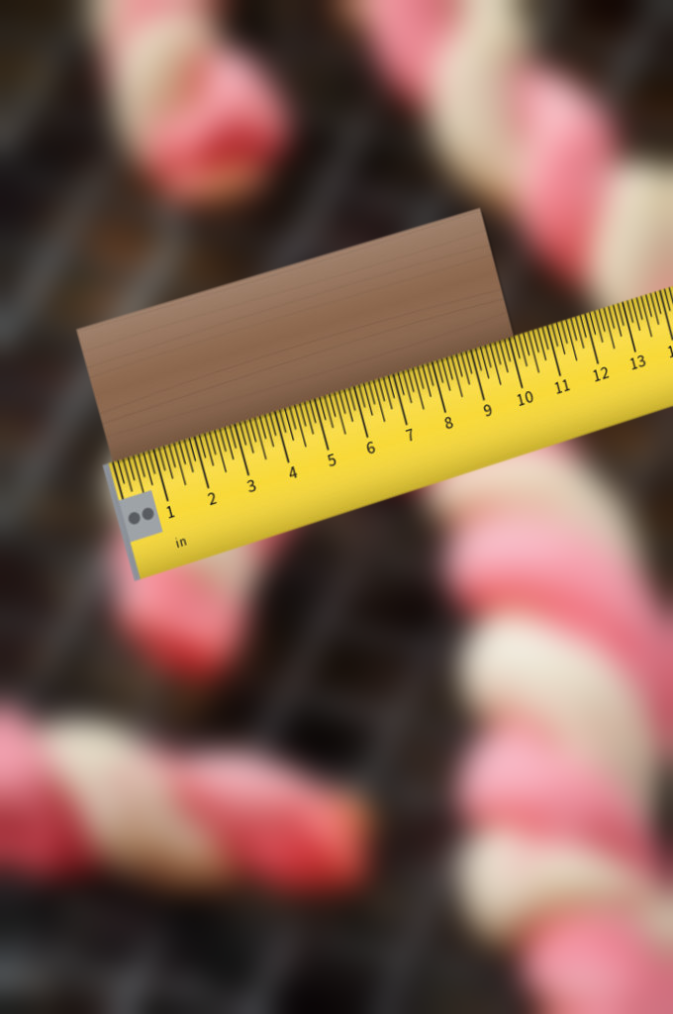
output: 10.125 in
